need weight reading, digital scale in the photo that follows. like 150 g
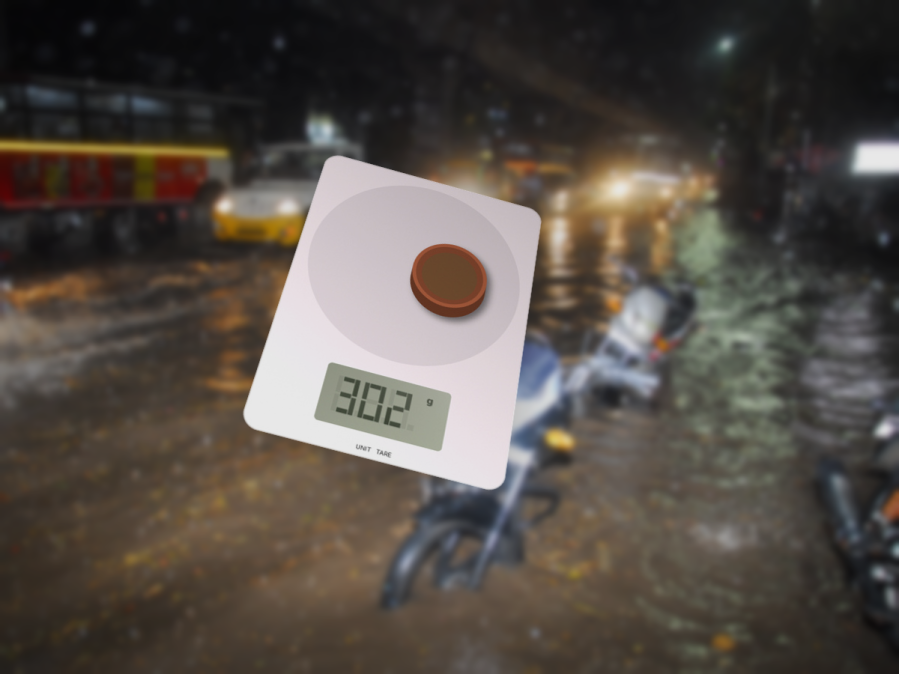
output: 302 g
